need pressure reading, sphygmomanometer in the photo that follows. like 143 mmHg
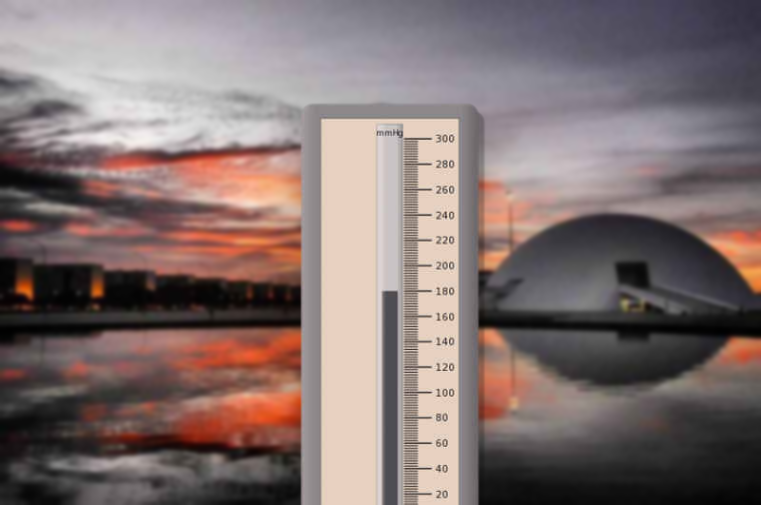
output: 180 mmHg
